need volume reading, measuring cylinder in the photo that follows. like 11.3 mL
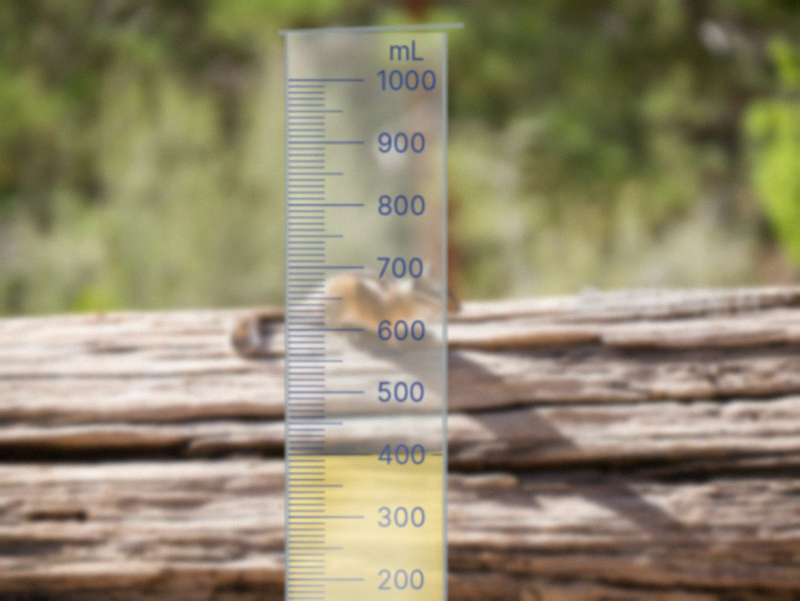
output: 400 mL
